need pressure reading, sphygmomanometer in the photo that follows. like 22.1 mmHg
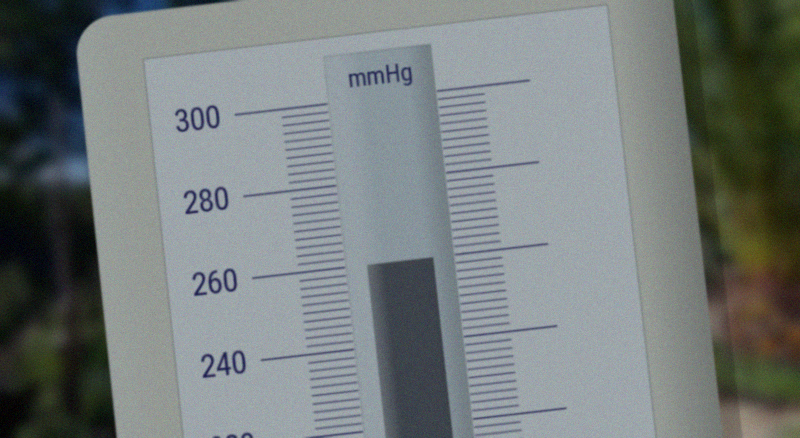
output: 260 mmHg
